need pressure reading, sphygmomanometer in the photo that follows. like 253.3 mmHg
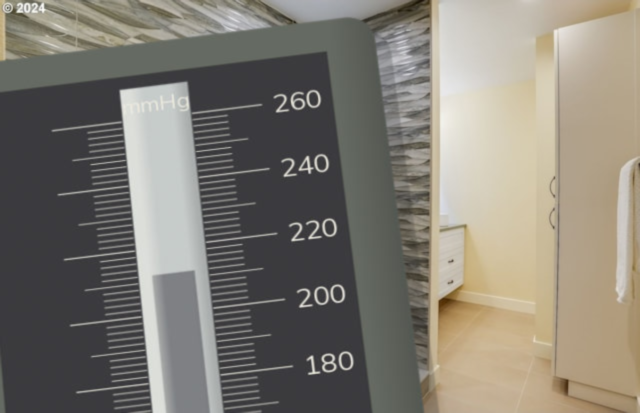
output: 212 mmHg
